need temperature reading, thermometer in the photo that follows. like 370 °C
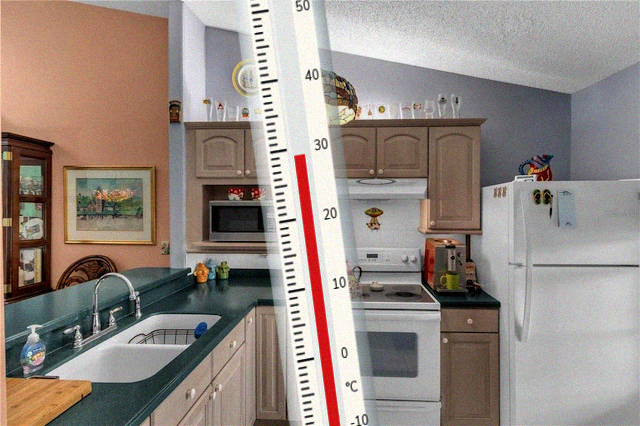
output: 29 °C
